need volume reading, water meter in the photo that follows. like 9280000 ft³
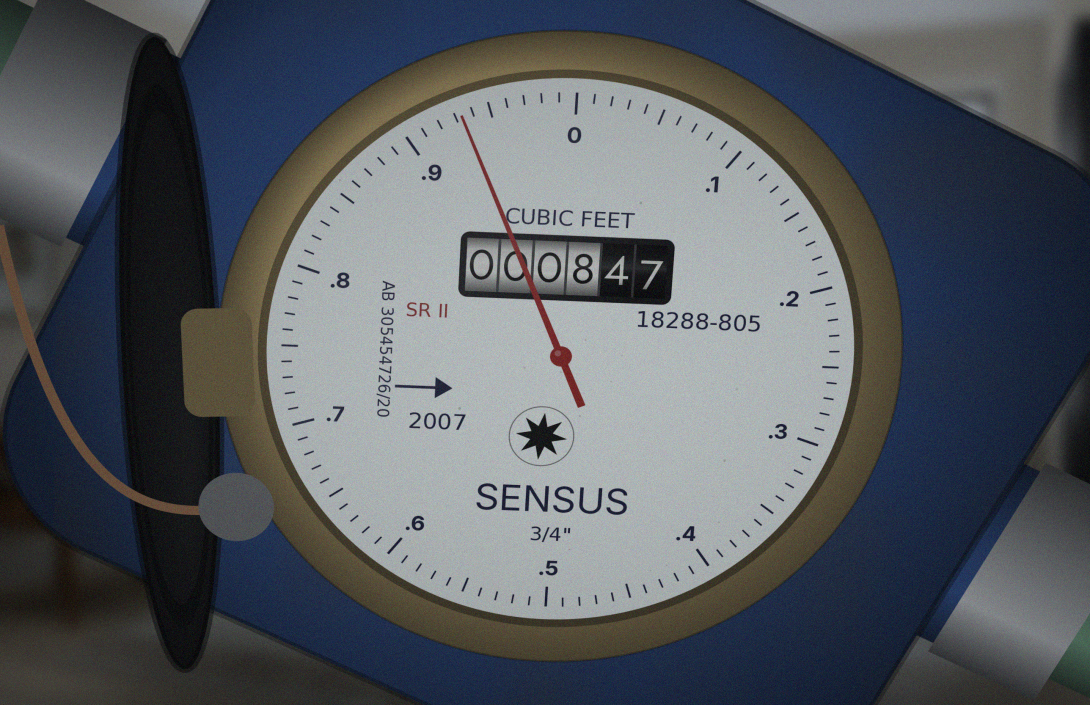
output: 846.93 ft³
